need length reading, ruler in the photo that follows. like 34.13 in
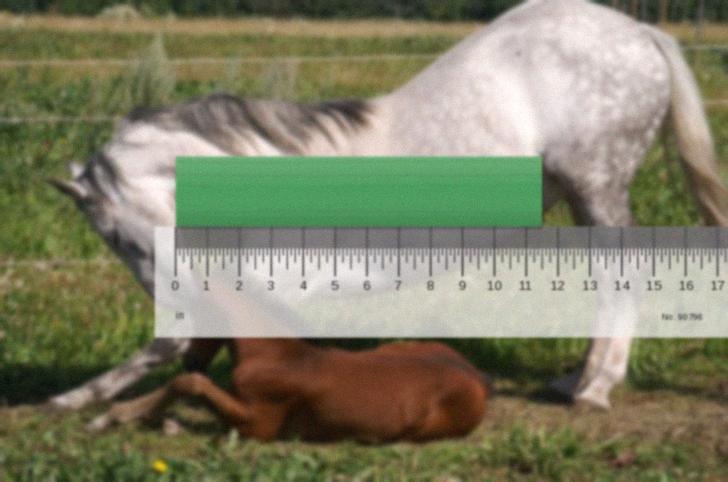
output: 11.5 in
